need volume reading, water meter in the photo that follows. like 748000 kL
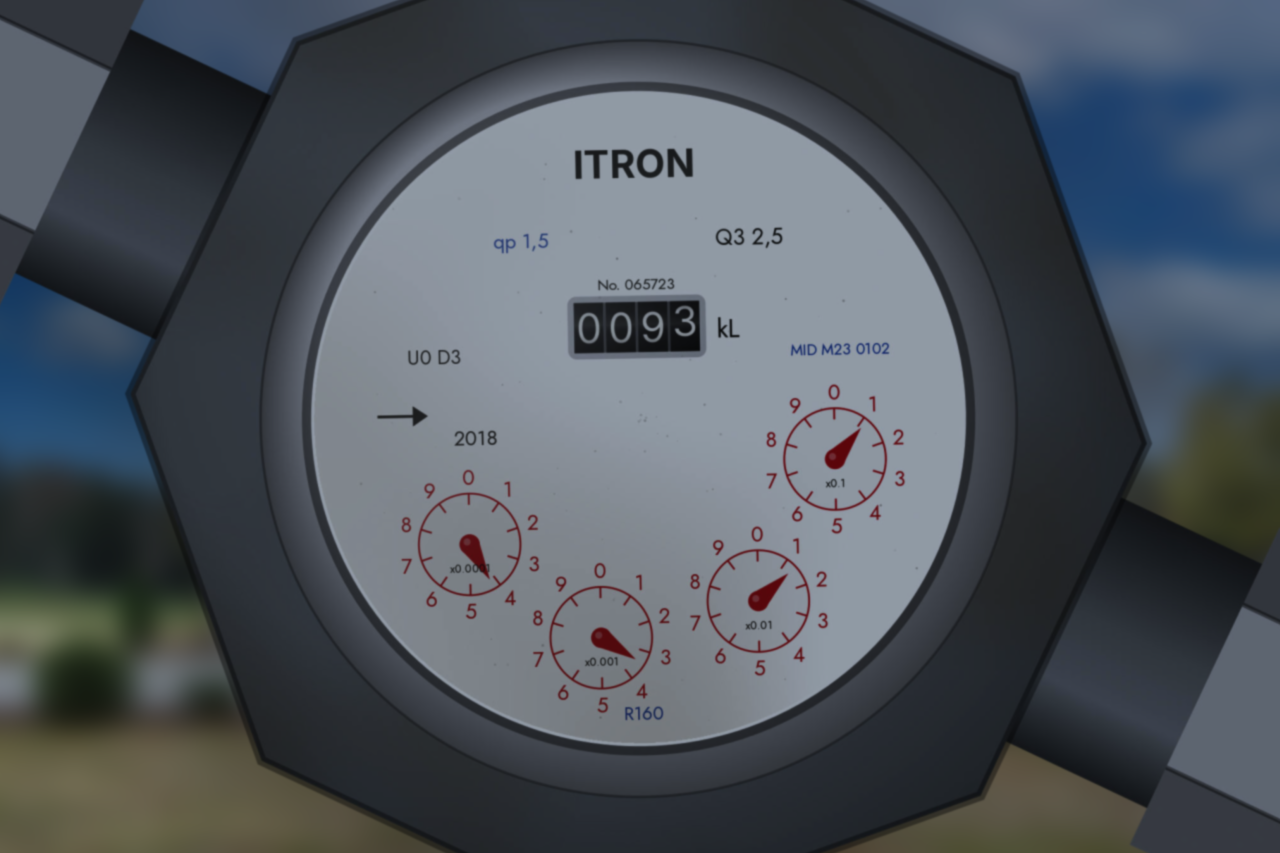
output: 93.1134 kL
